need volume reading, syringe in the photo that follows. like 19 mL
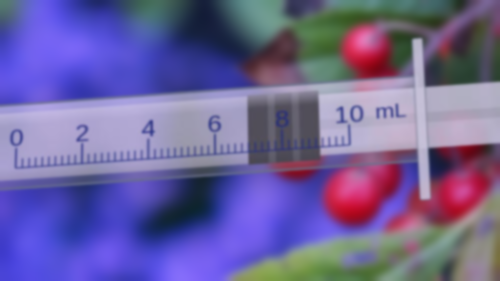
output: 7 mL
